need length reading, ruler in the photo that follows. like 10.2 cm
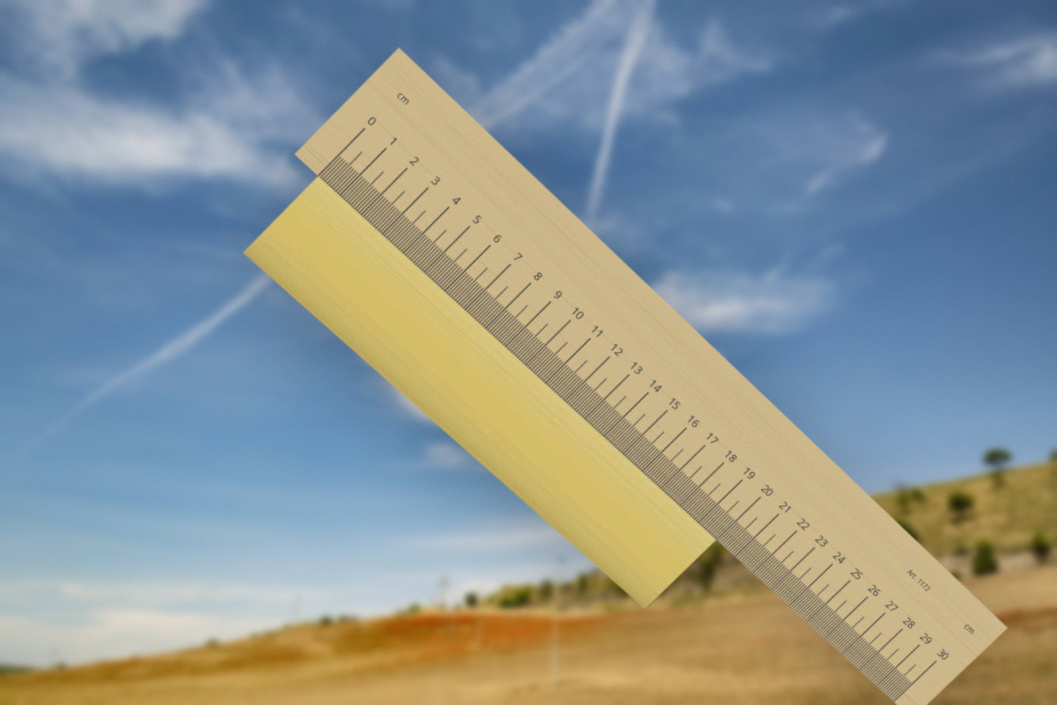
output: 20 cm
